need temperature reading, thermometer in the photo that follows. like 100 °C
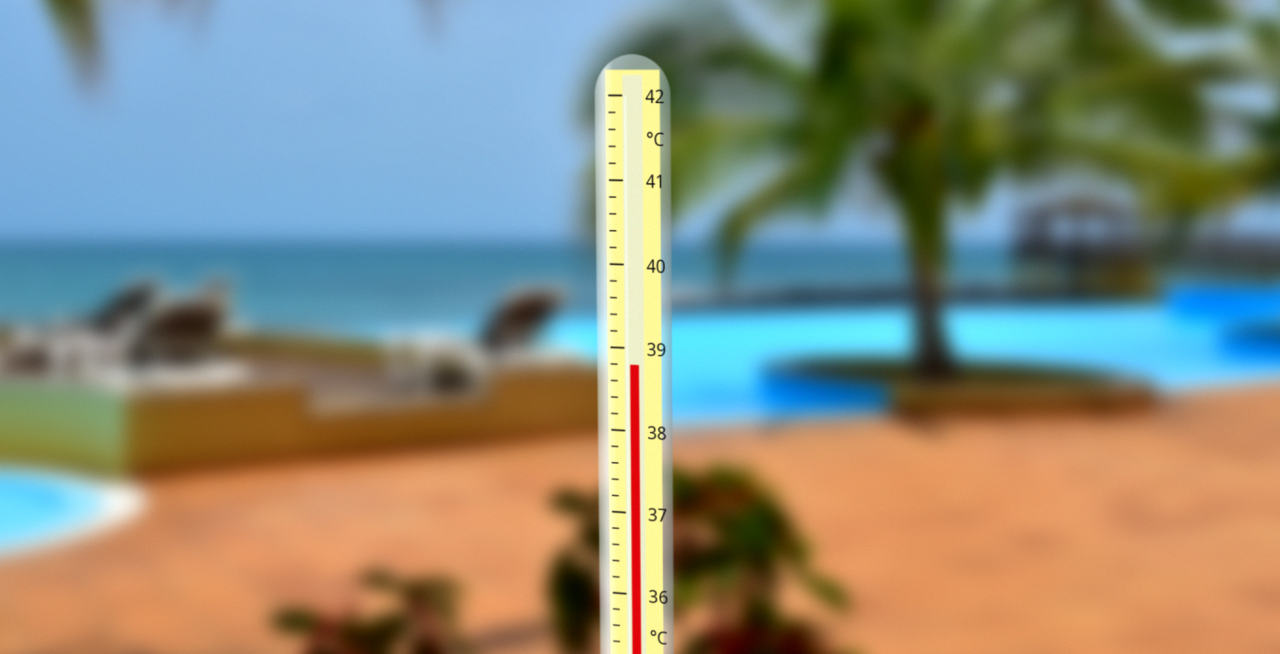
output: 38.8 °C
